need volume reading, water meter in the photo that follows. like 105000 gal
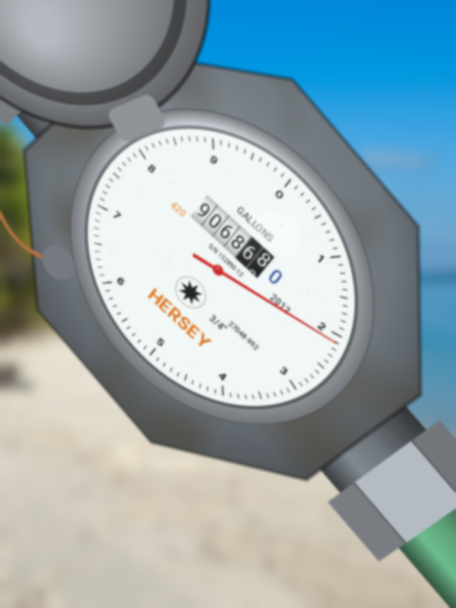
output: 9068682.1 gal
